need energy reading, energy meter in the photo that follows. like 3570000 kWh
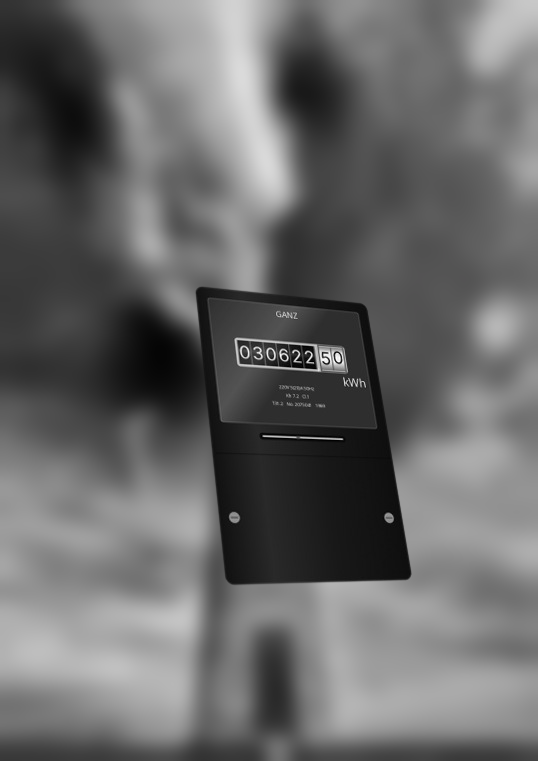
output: 30622.50 kWh
